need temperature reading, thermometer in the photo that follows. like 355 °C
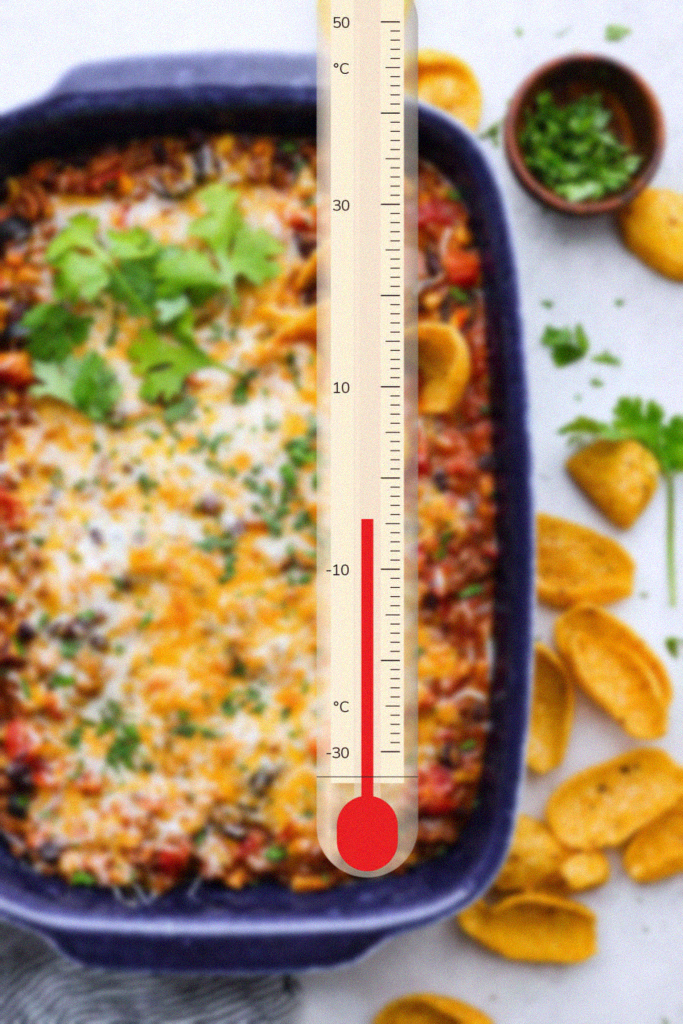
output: -4.5 °C
